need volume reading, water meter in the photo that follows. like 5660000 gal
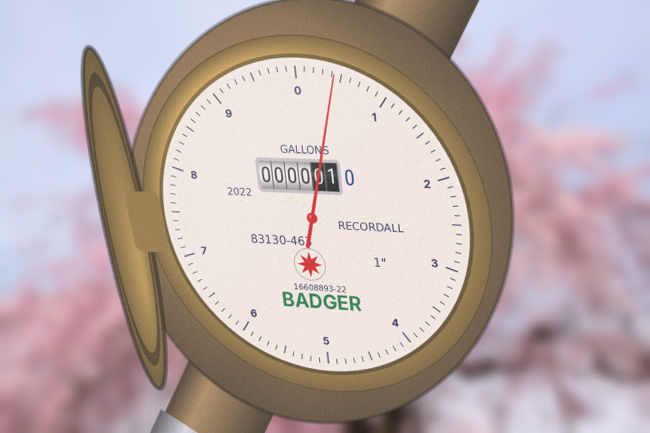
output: 10.4 gal
